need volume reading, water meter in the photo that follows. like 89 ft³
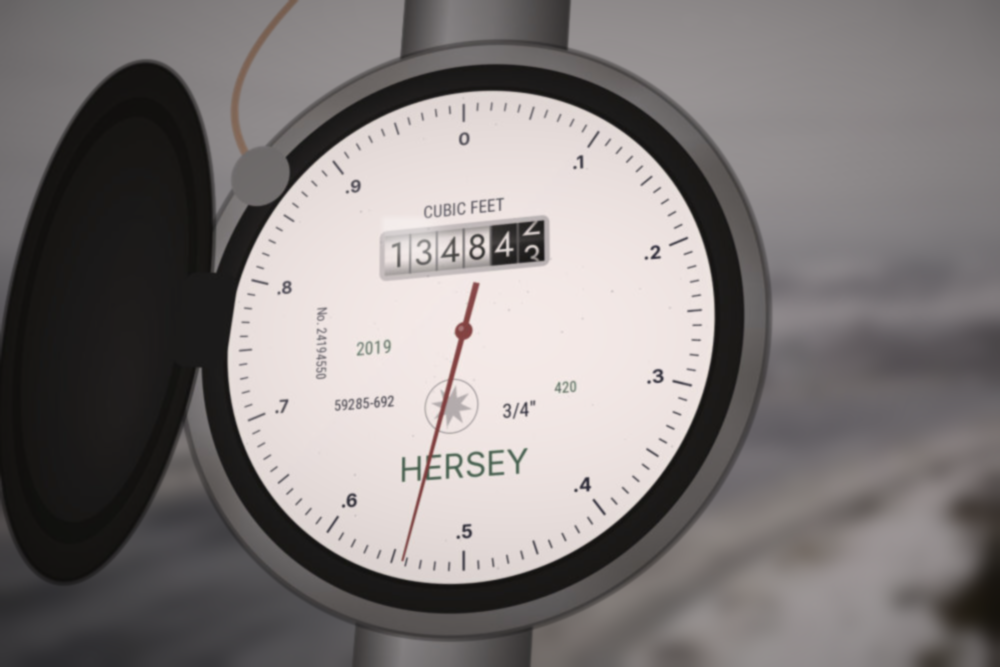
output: 134842.54 ft³
